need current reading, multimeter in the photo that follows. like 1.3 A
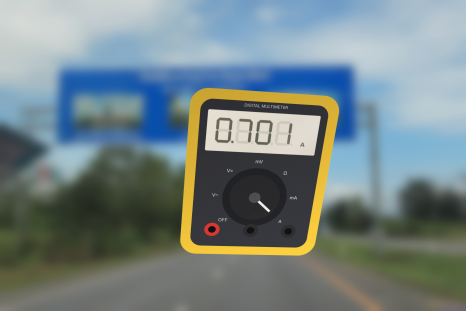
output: 0.701 A
